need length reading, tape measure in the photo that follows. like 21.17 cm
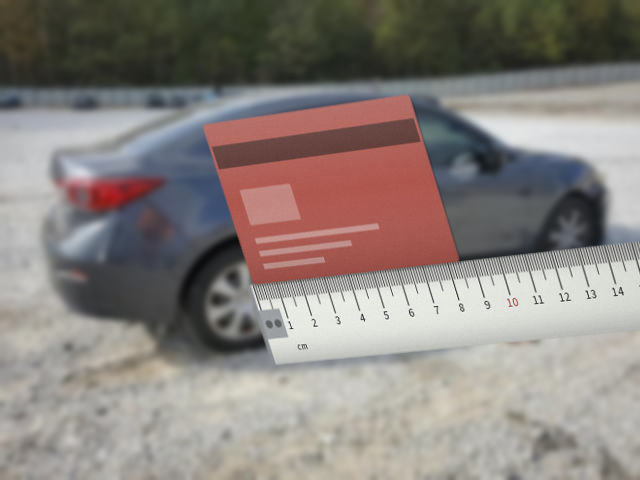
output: 8.5 cm
